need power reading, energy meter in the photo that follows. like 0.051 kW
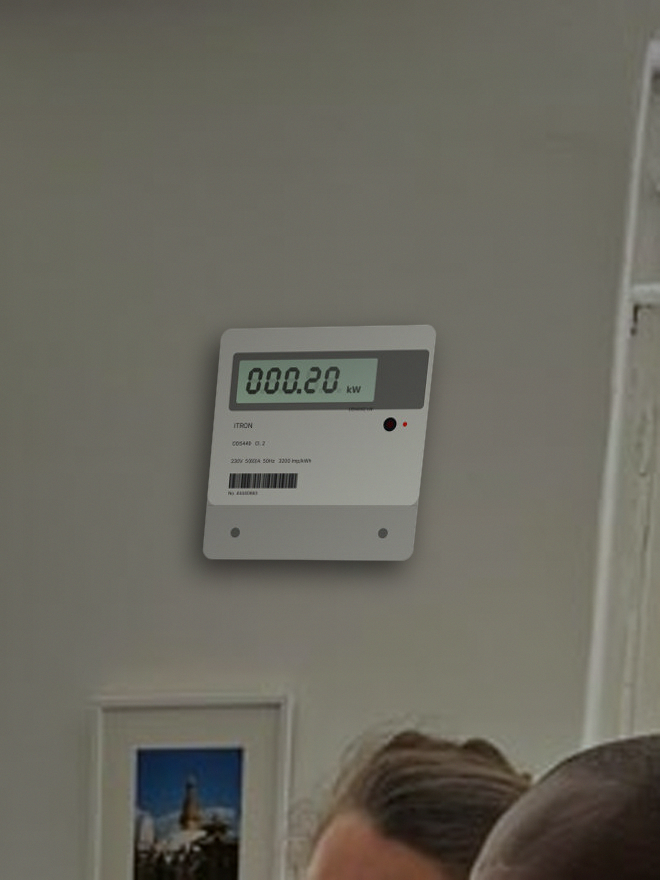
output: 0.20 kW
